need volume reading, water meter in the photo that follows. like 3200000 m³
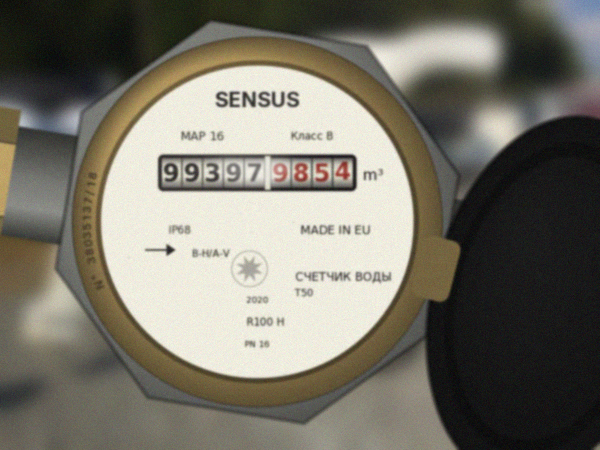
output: 99397.9854 m³
